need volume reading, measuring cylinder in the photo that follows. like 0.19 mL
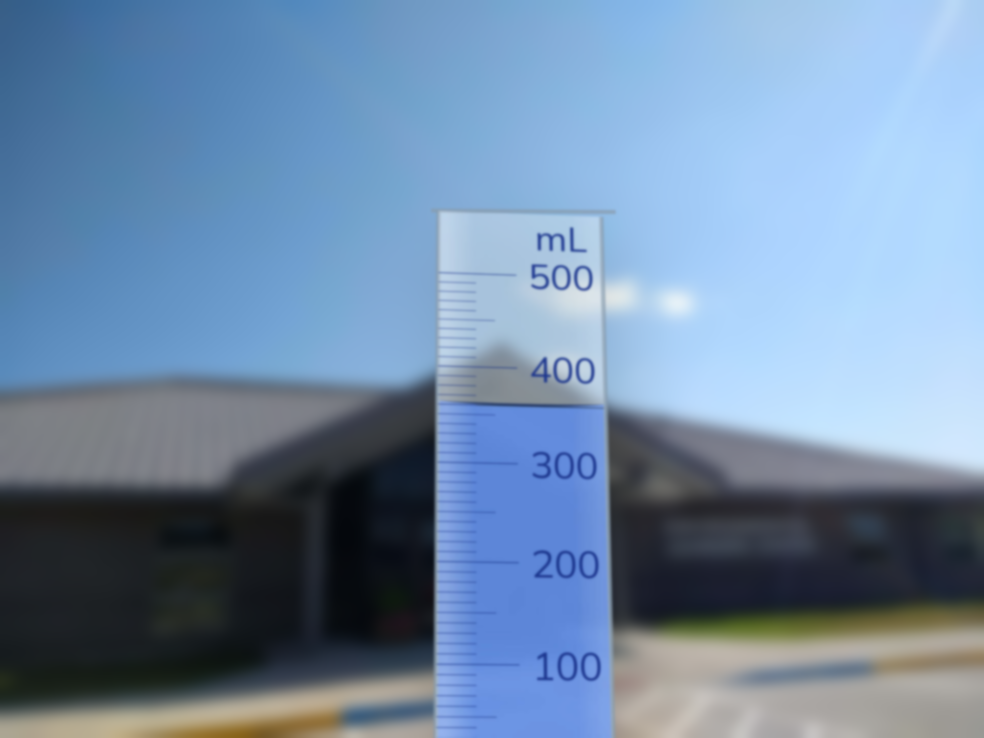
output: 360 mL
